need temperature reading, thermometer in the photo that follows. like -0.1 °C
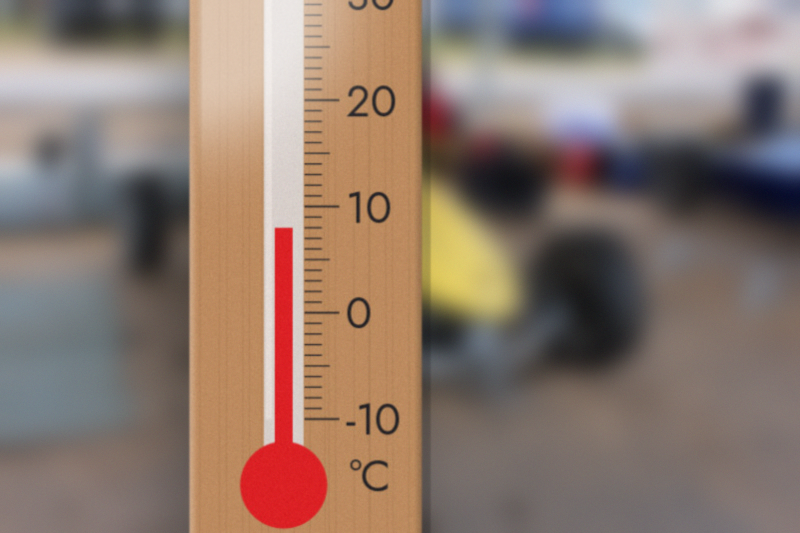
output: 8 °C
